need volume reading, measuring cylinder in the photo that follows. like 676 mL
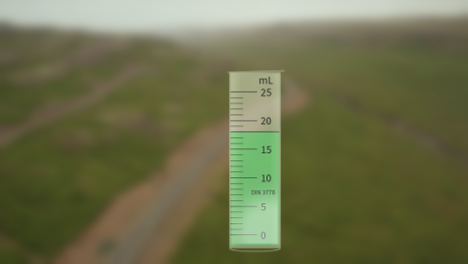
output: 18 mL
